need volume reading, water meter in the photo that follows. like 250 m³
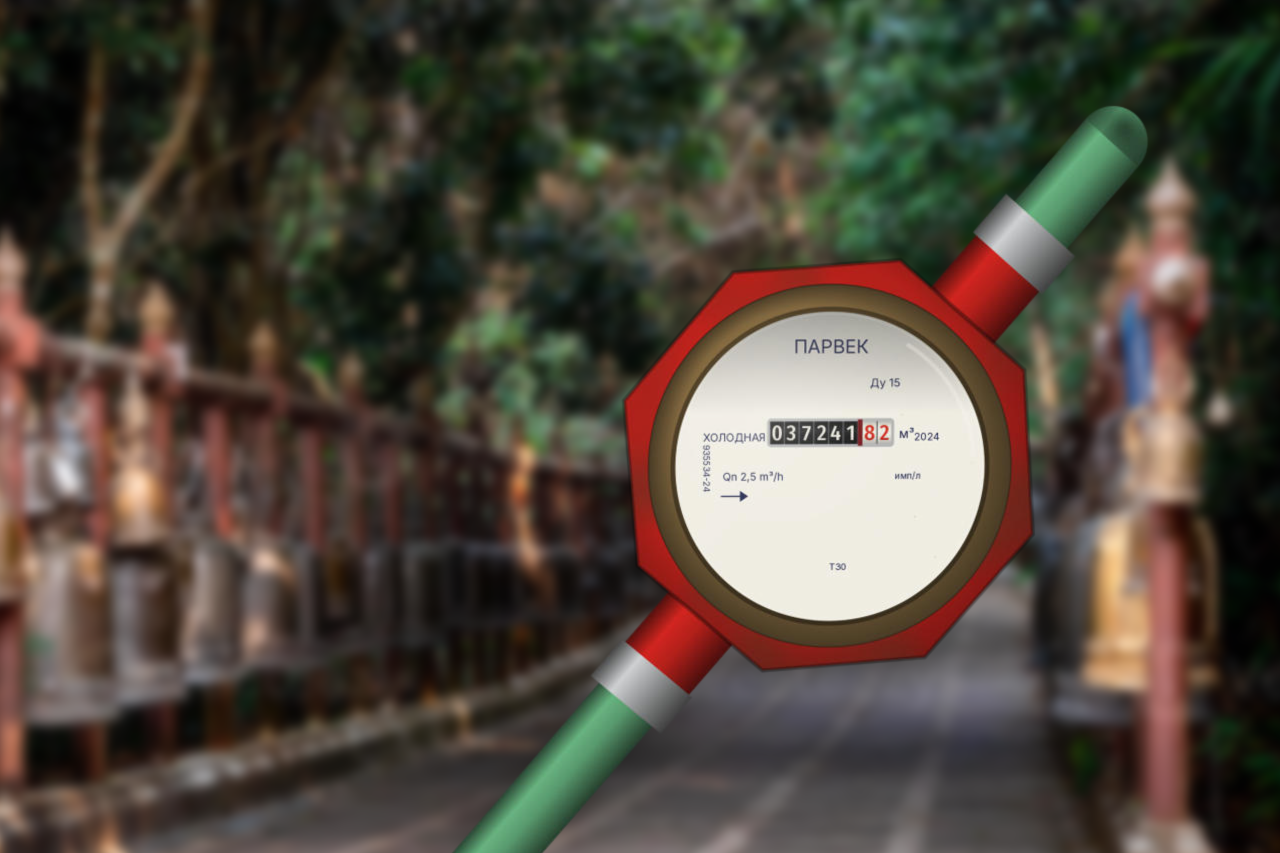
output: 37241.82 m³
